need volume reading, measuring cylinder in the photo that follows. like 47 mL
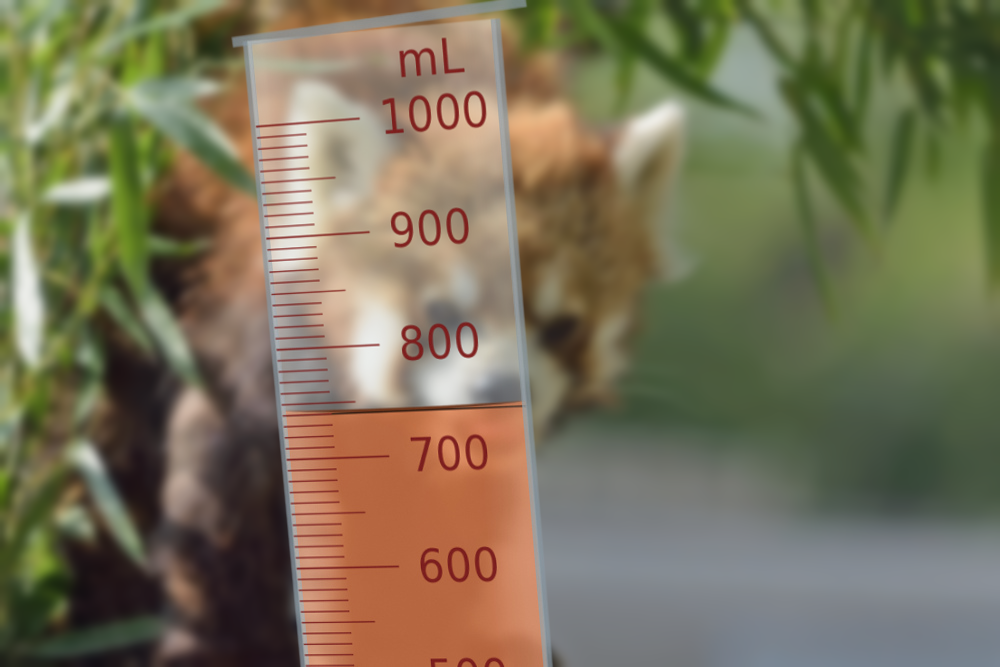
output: 740 mL
